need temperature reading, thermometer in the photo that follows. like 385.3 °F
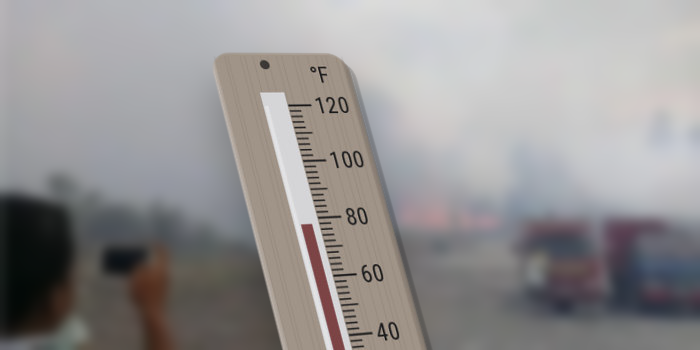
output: 78 °F
